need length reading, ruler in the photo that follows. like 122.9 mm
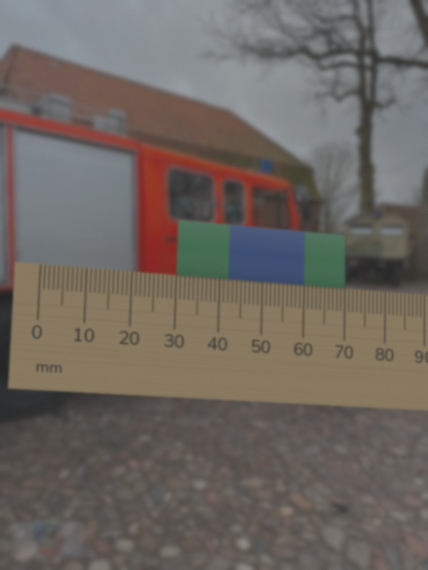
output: 40 mm
